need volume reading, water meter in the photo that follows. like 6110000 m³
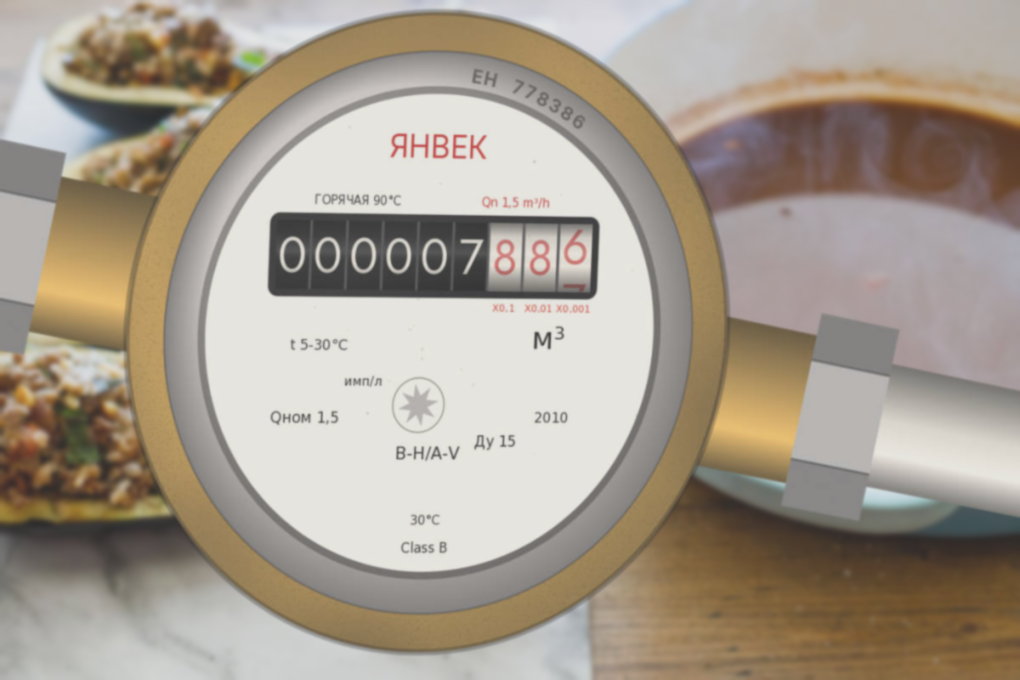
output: 7.886 m³
